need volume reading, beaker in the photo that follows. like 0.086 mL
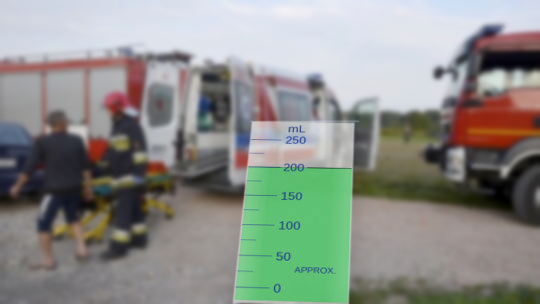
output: 200 mL
